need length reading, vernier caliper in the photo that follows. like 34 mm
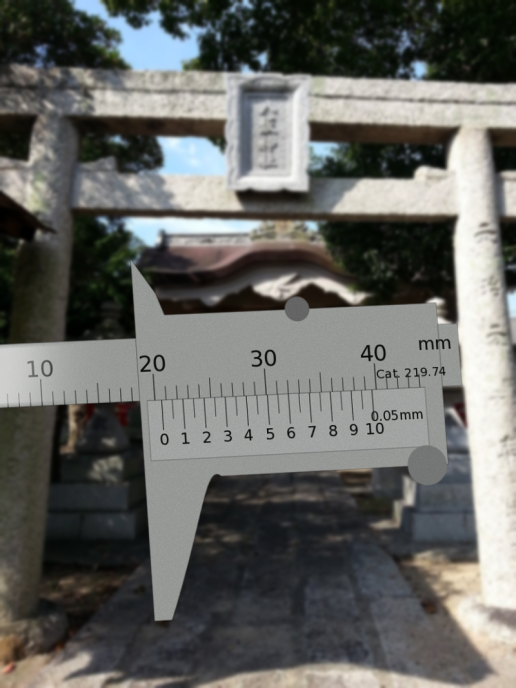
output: 20.6 mm
